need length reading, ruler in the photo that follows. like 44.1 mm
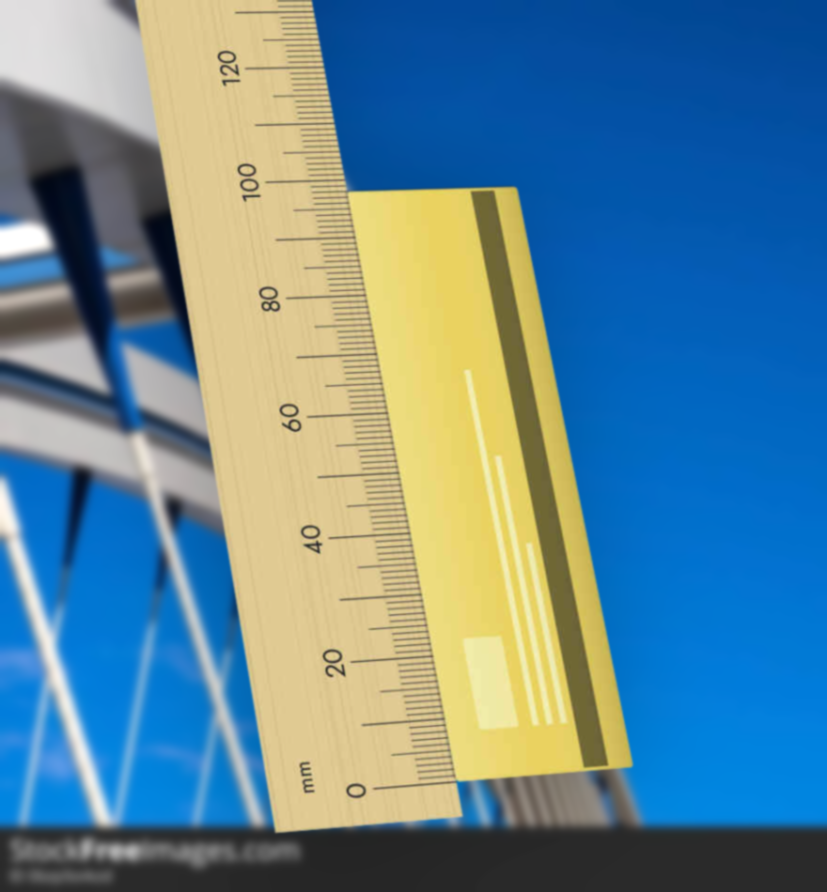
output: 98 mm
